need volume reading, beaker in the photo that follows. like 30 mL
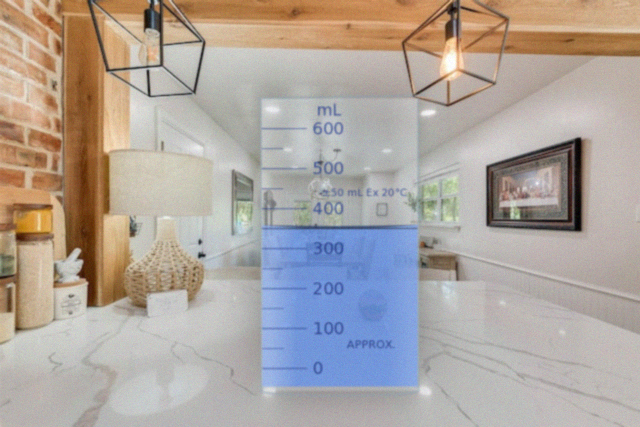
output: 350 mL
